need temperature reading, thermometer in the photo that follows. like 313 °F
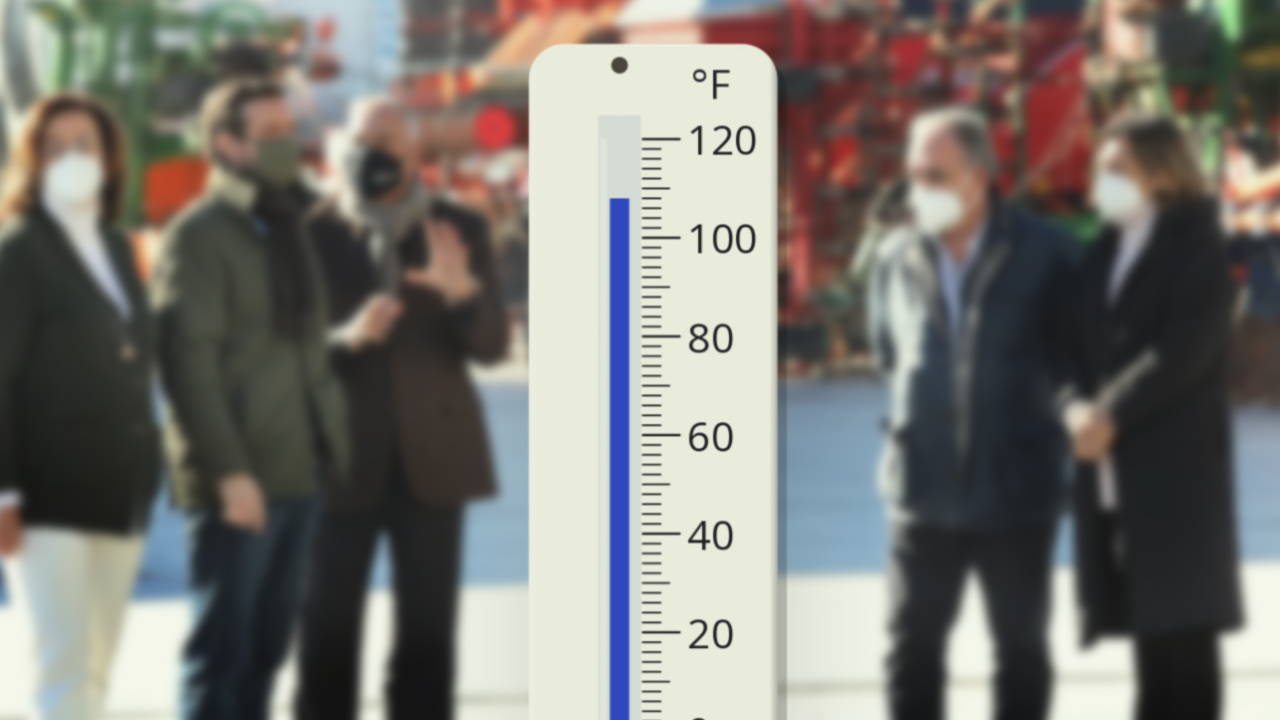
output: 108 °F
